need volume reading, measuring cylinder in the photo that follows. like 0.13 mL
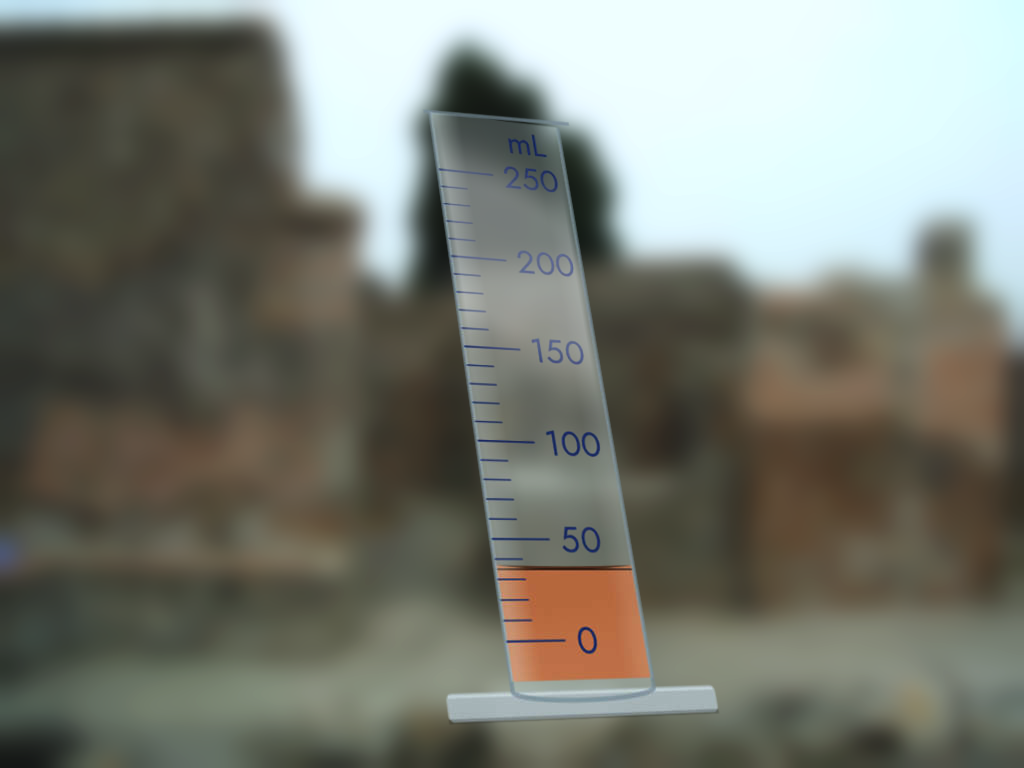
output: 35 mL
